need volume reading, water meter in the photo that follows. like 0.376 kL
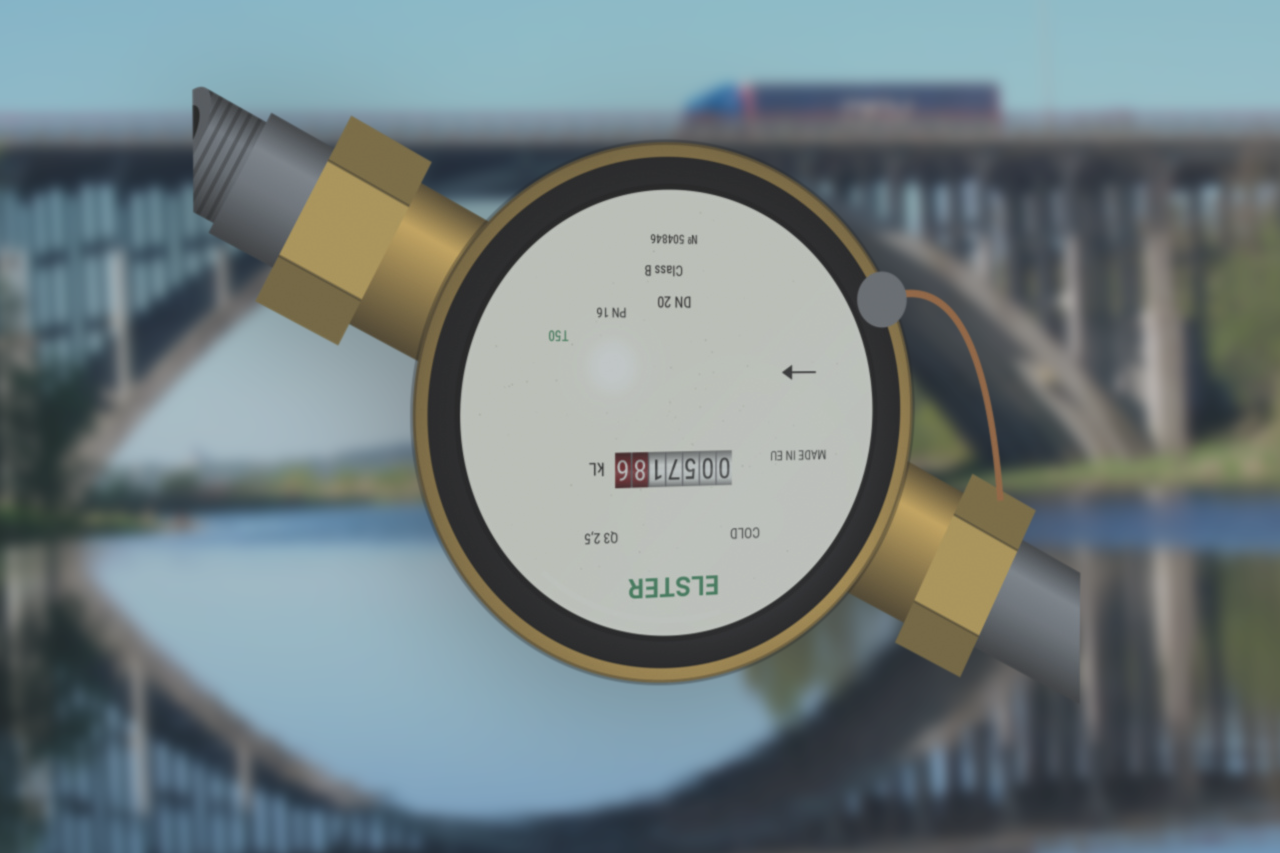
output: 571.86 kL
